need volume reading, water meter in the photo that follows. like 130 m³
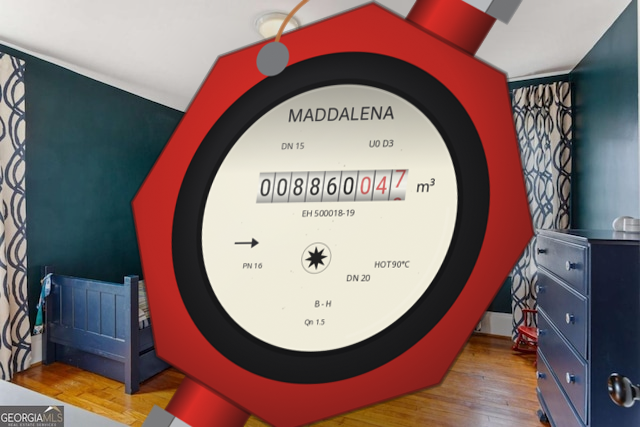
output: 8860.047 m³
